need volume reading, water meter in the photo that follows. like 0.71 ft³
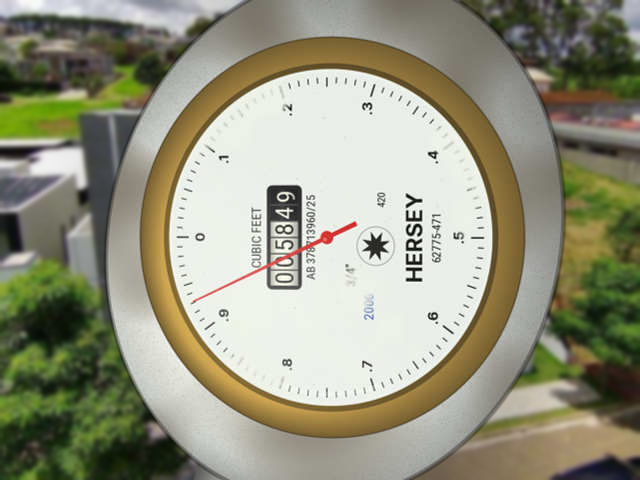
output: 5848.93 ft³
